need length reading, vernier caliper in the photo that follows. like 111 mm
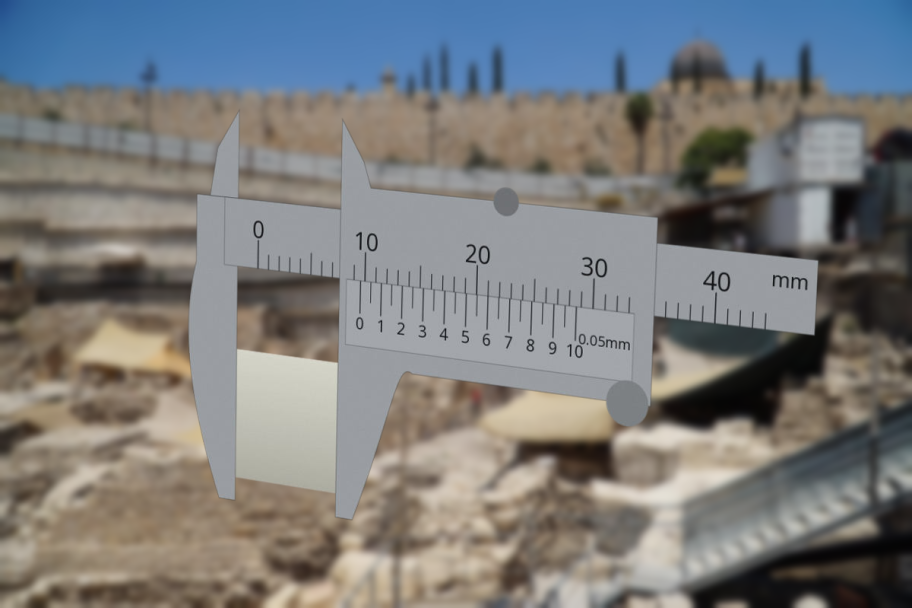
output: 9.6 mm
